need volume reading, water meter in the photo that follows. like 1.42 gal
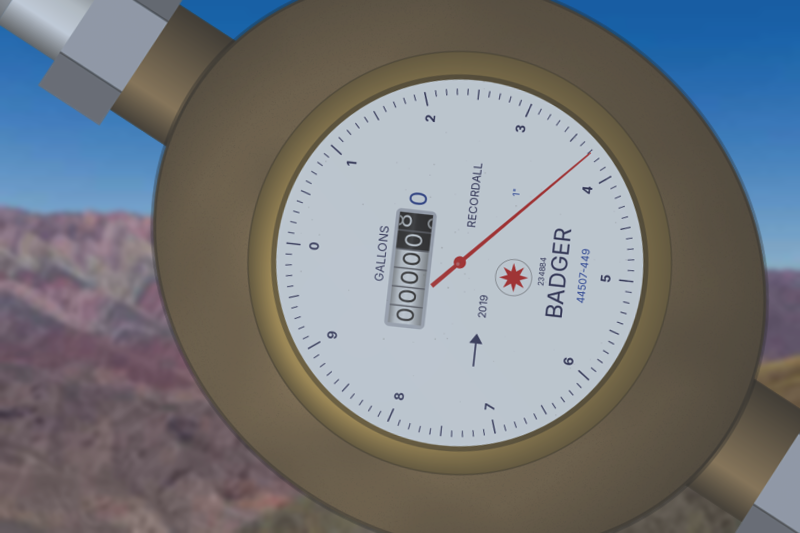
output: 83.7 gal
